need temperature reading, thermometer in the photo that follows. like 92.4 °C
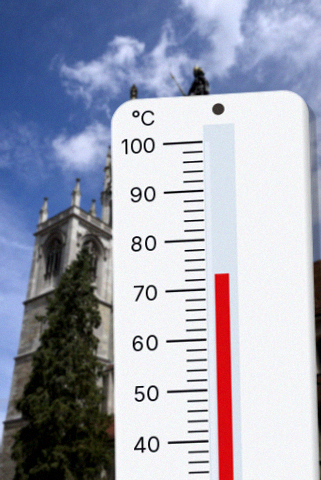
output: 73 °C
